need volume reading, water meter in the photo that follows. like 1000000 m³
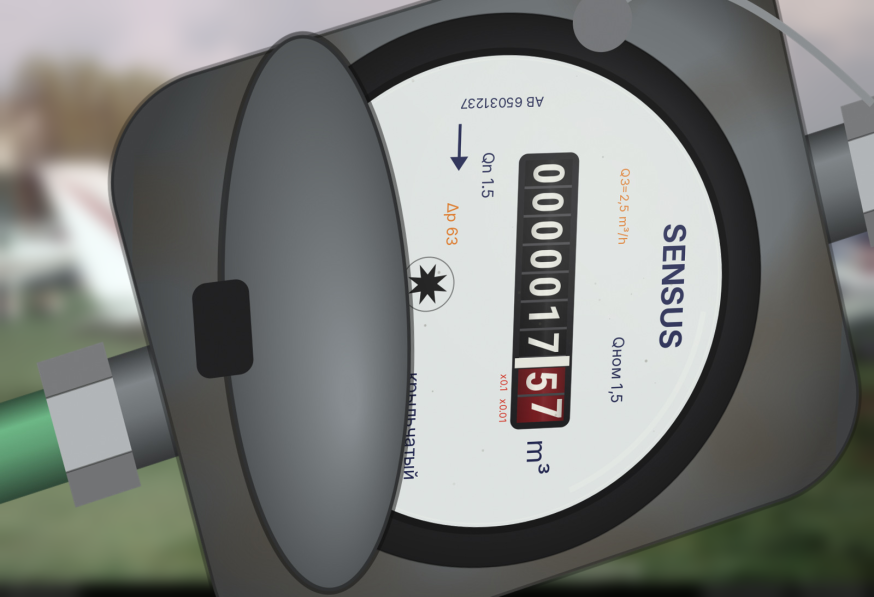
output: 17.57 m³
